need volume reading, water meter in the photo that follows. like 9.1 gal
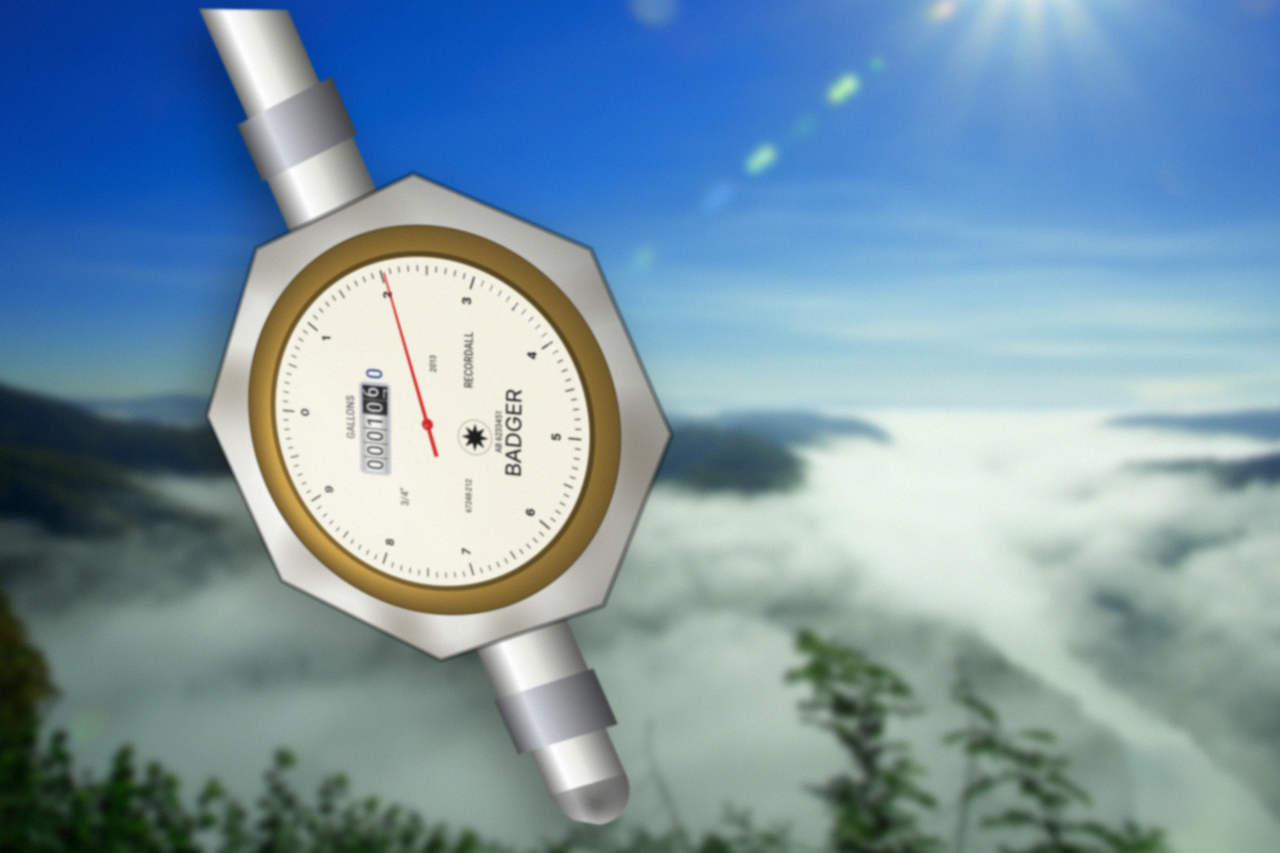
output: 1062.0 gal
